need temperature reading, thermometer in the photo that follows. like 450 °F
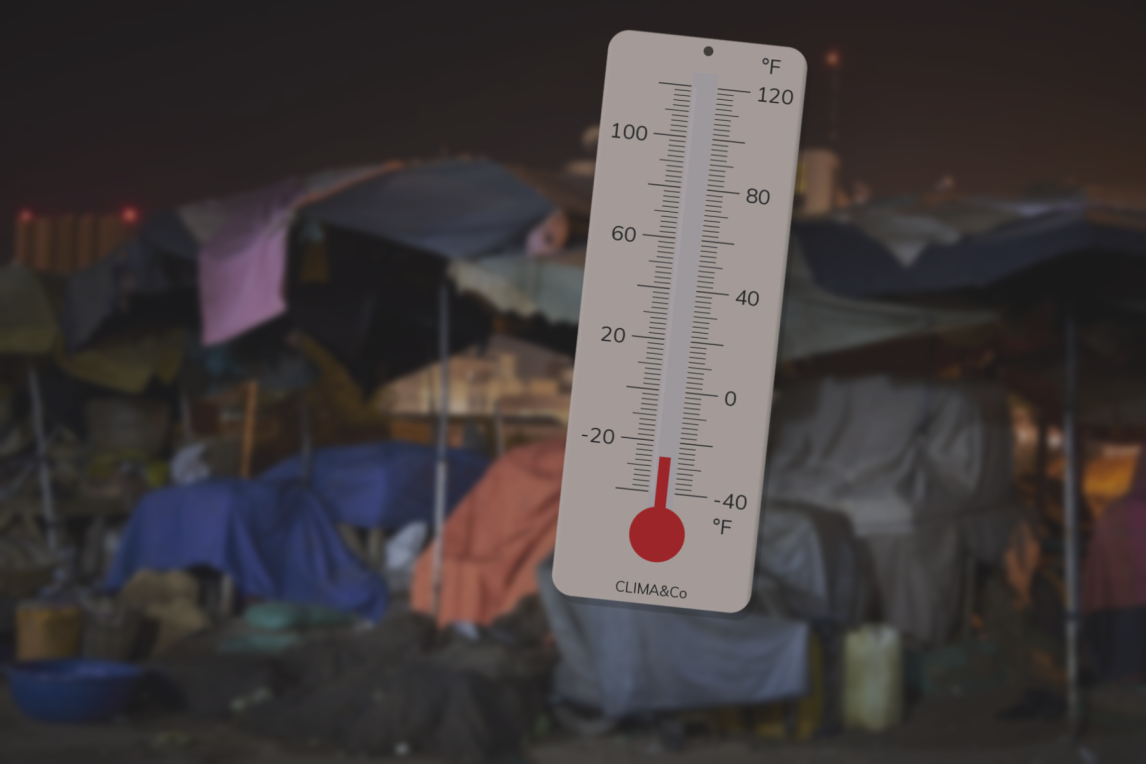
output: -26 °F
